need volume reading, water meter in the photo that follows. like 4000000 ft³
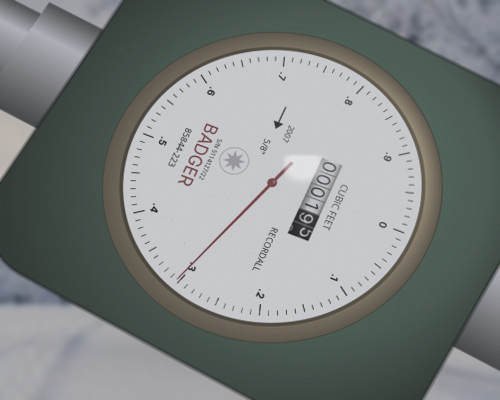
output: 195.30 ft³
